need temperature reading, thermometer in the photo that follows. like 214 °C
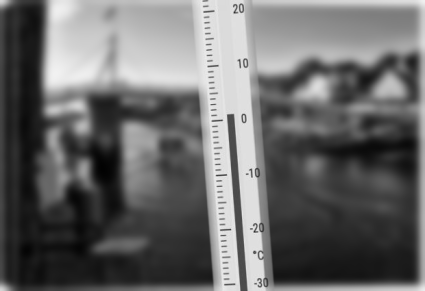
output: 1 °C
